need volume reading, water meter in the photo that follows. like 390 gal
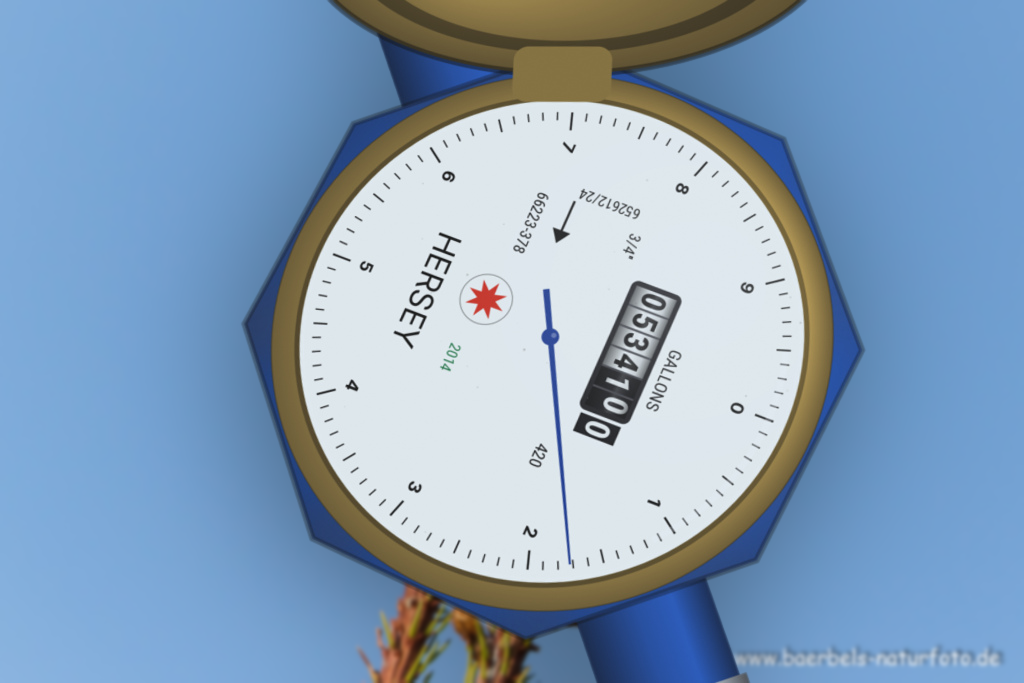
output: 534101.7 gal
